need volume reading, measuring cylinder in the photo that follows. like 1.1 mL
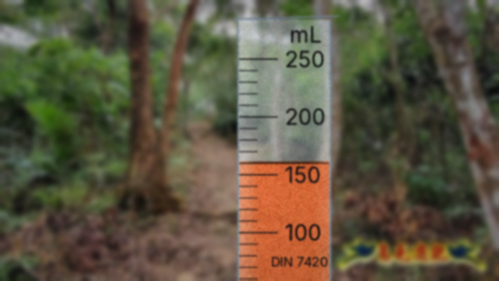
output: 160 mL
